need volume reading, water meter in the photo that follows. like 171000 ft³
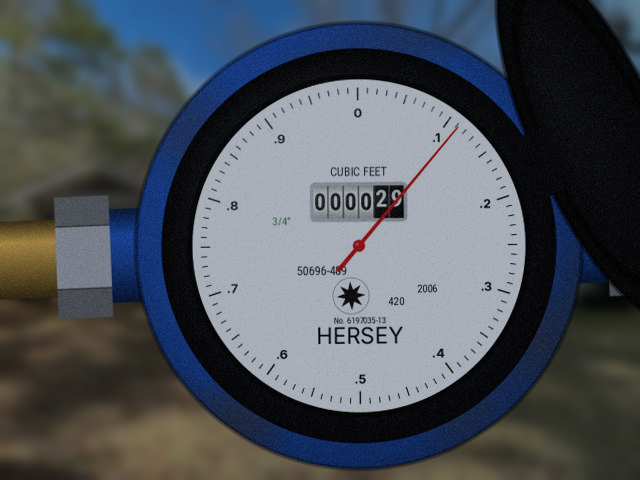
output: 29.11 ft³
